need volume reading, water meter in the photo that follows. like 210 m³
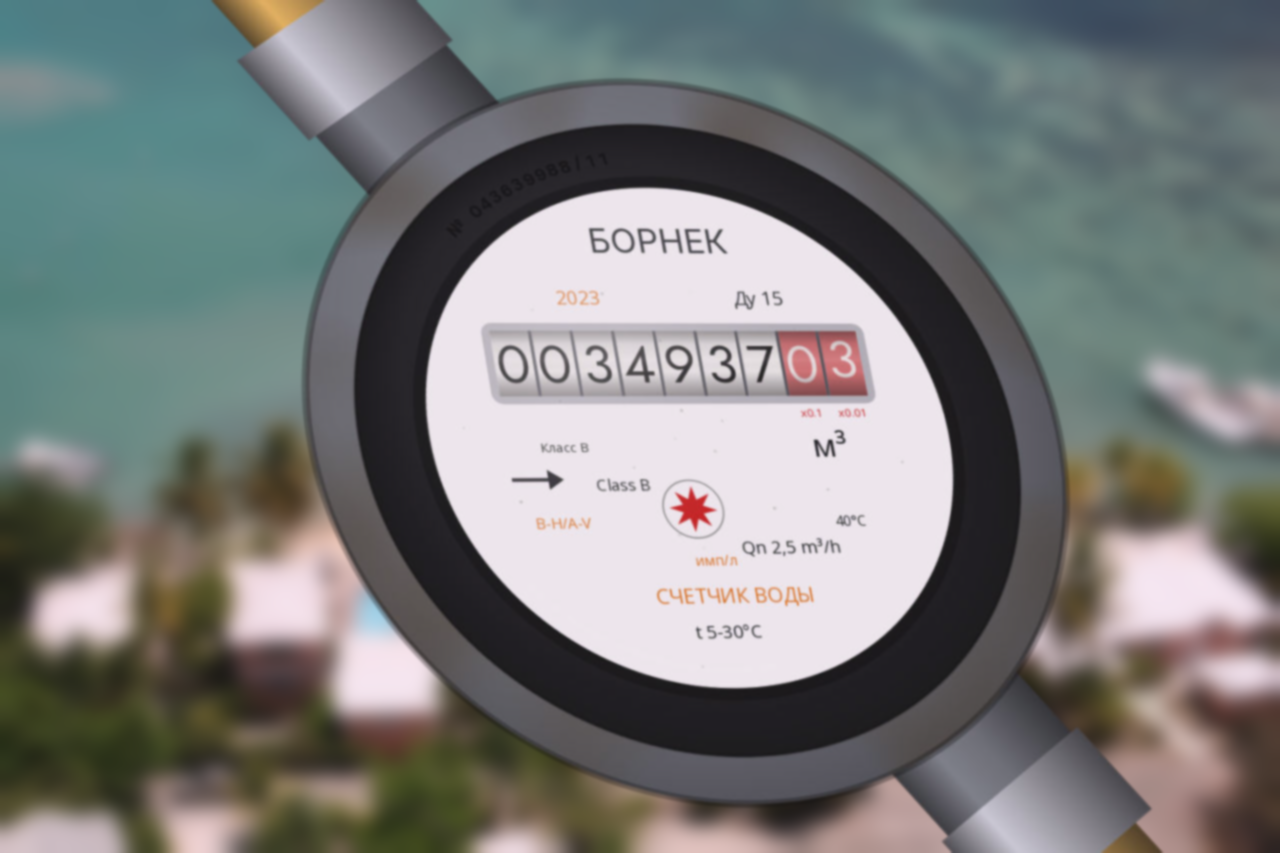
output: 34937.03 m³
